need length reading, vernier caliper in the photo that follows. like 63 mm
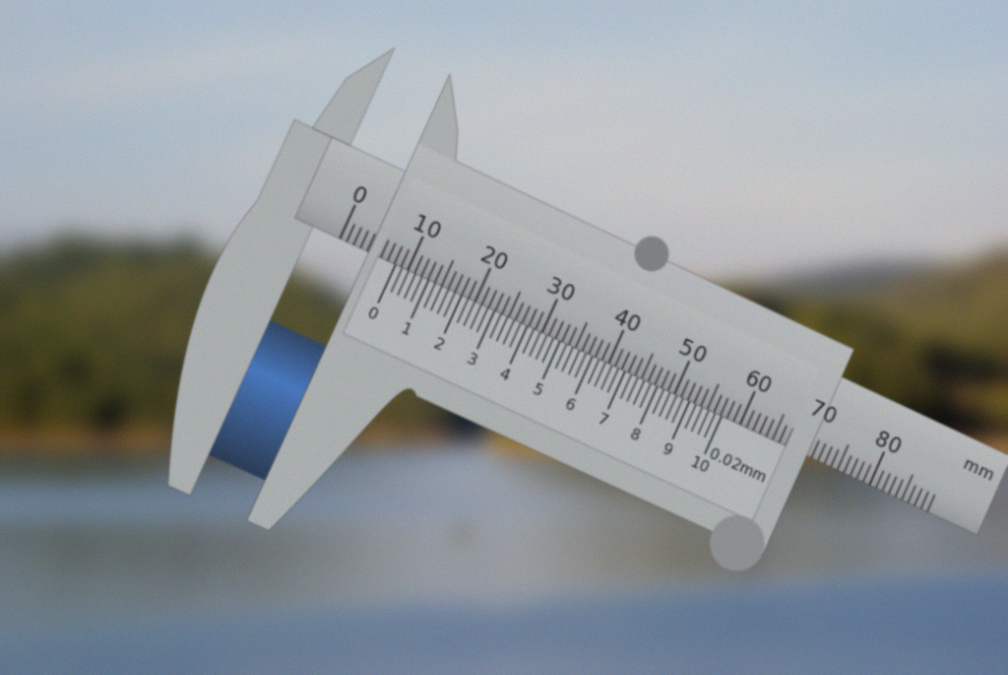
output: 8.2 mm
